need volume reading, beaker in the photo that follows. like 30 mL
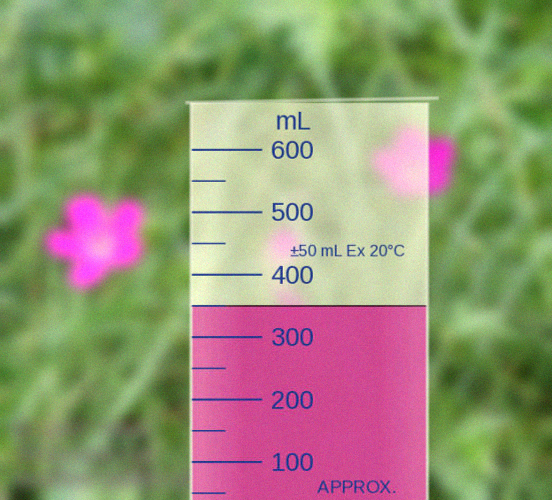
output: 350 mL
